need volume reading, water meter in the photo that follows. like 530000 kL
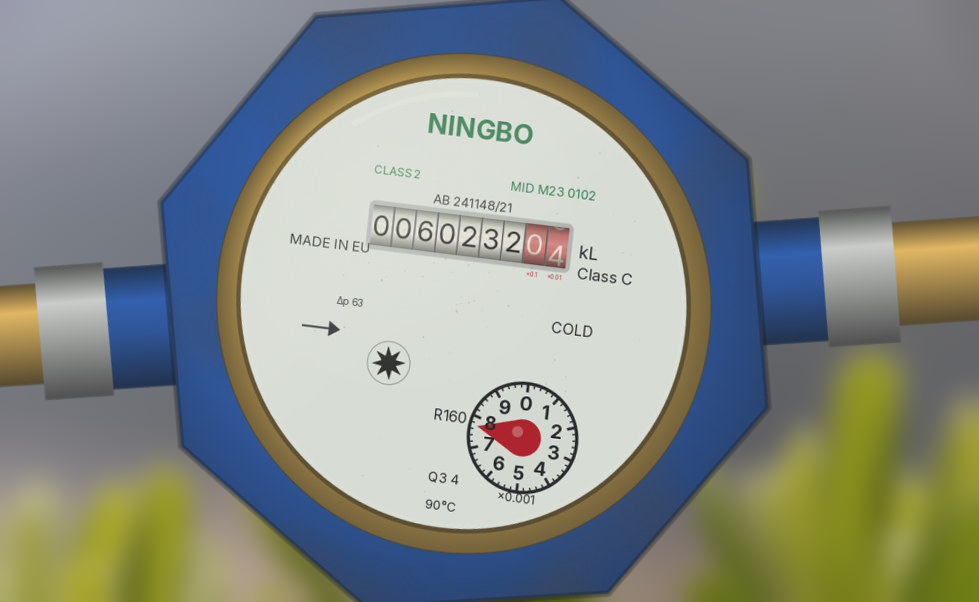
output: 60232.037 kL
